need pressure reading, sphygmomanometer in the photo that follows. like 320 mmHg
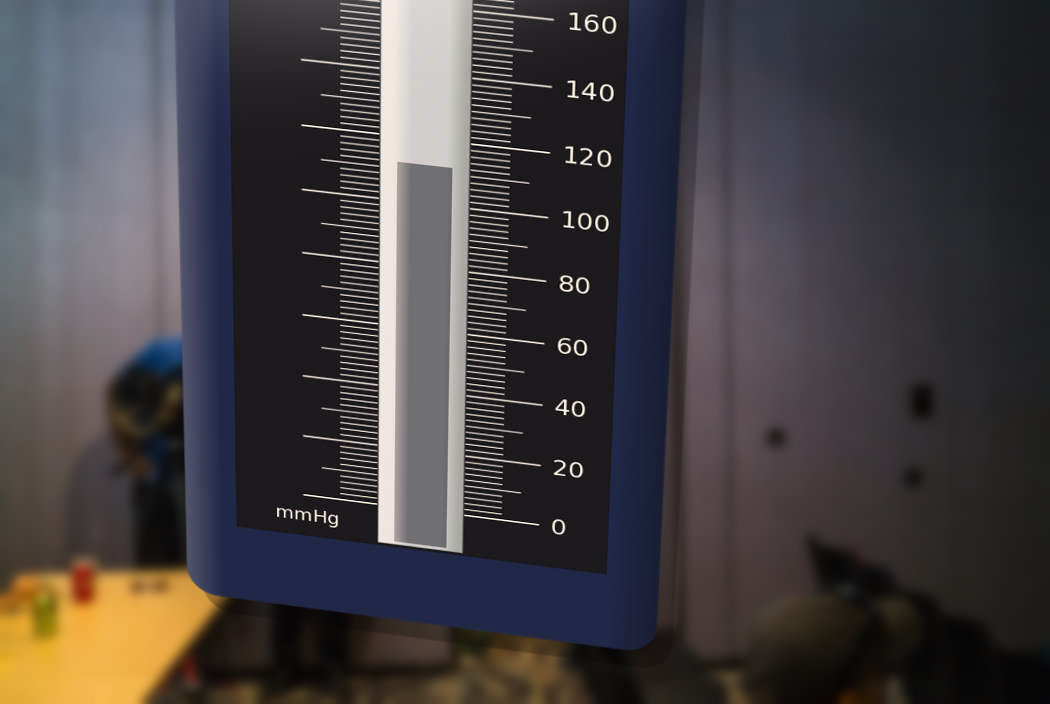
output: 112 mmHg
